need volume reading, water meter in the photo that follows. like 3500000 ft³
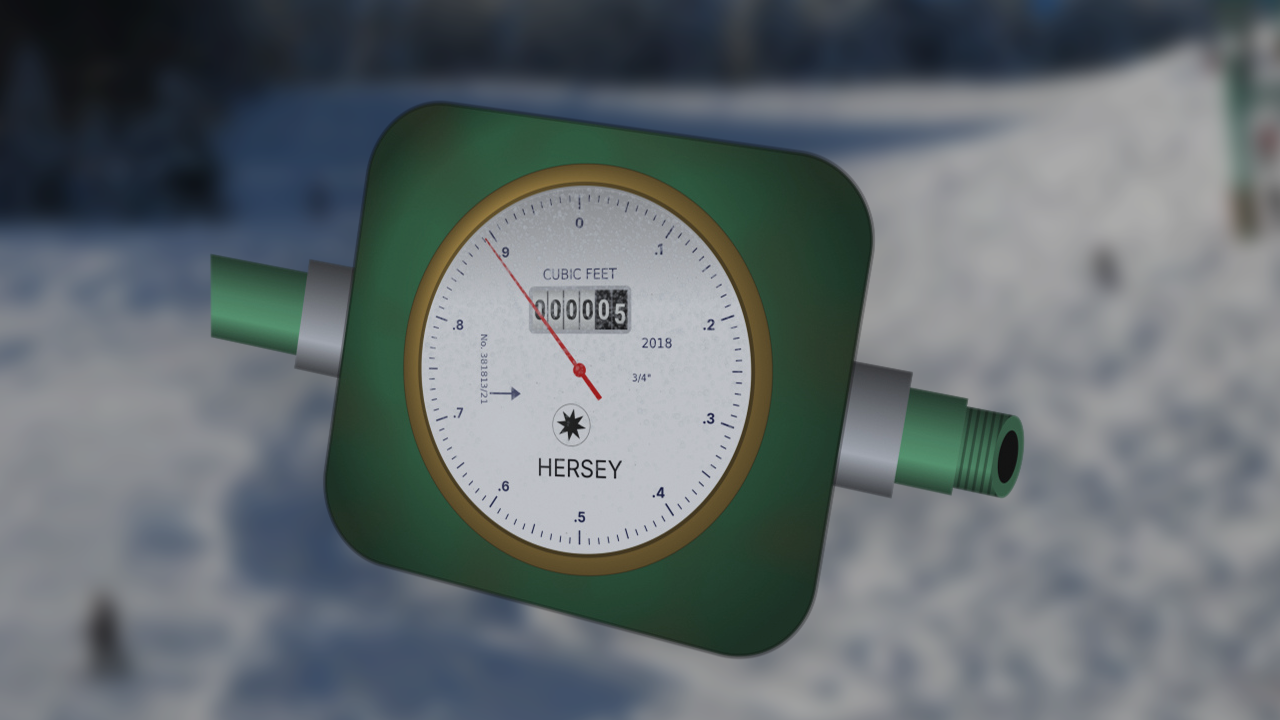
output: 4.89 ft³
